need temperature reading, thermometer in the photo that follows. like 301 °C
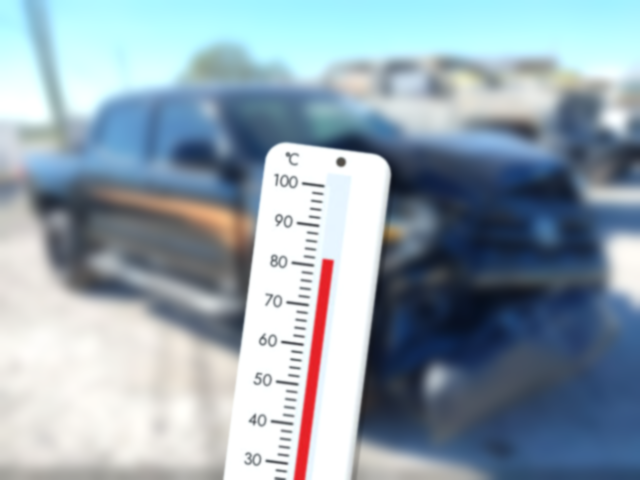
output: 82 °C
